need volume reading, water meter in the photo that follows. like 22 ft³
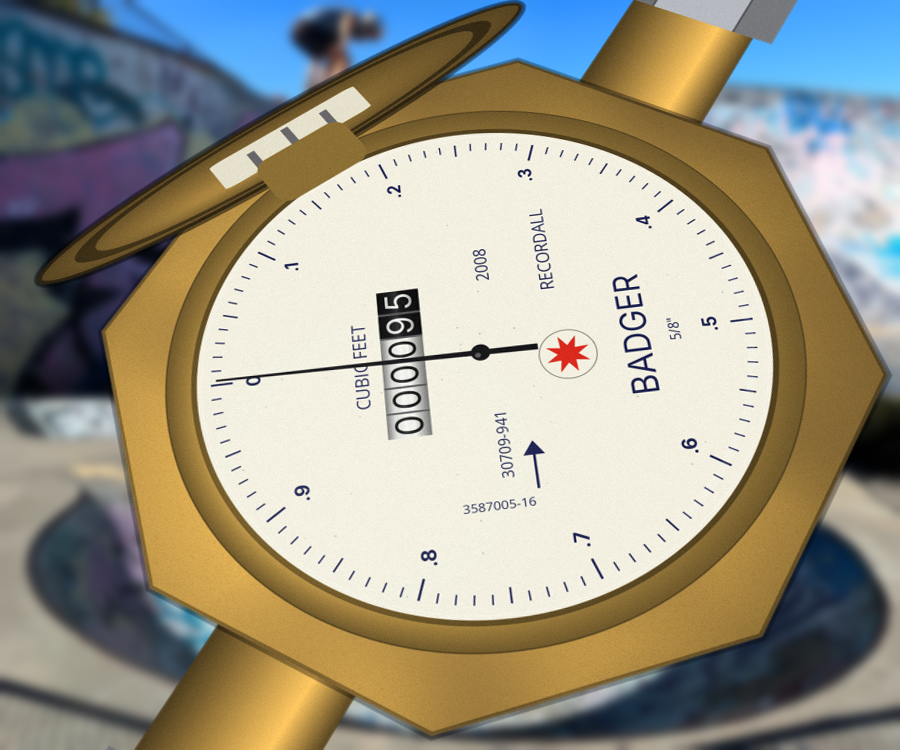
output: 95.00 ft³
